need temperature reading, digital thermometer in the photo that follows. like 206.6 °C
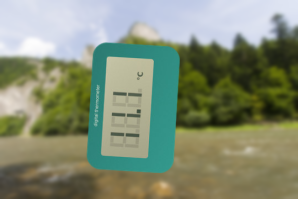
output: 11.1 °C
